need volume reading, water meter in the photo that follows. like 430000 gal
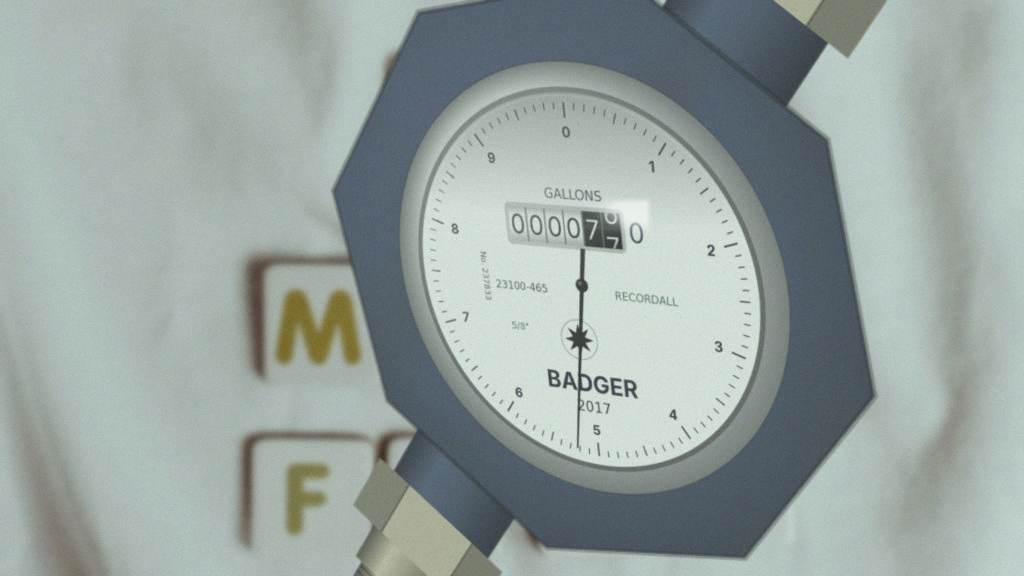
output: 765.2 gal
